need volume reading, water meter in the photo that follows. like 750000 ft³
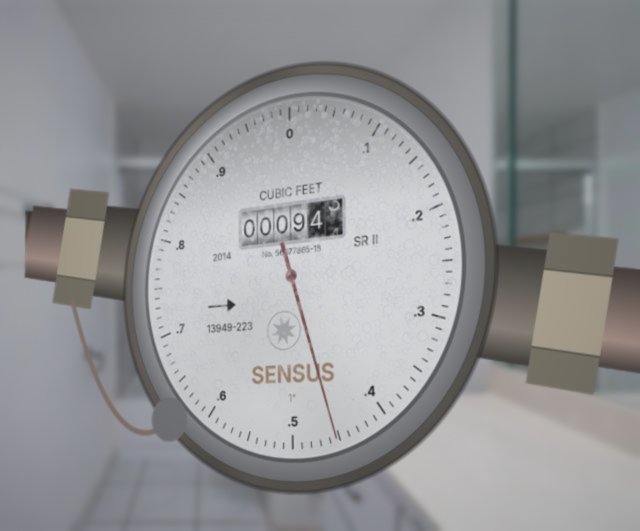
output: 943.45 ft³
